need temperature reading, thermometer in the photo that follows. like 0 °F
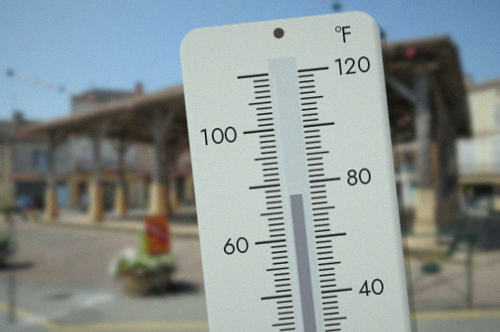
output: 76 °F
